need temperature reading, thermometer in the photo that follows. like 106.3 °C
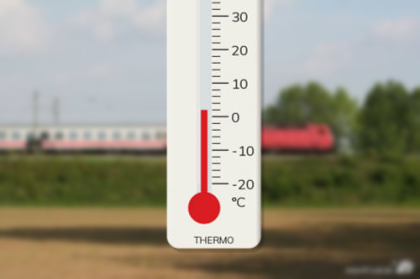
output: 2 °C
